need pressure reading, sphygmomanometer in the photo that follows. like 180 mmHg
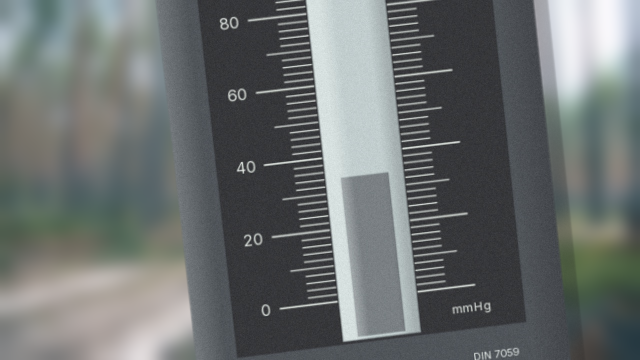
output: 34 mmHg
